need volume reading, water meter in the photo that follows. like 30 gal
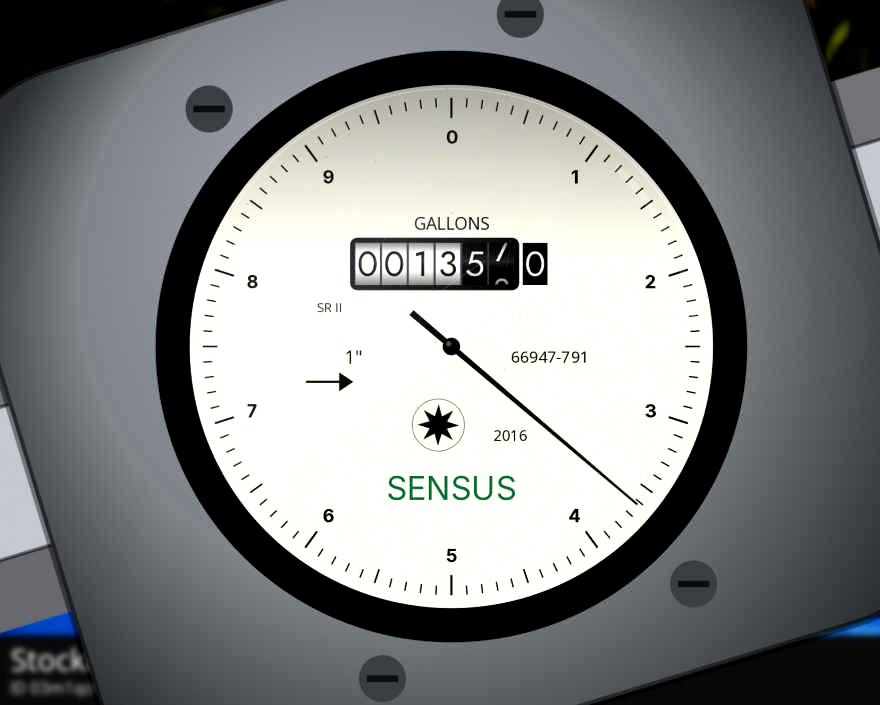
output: 13573.6 gal
